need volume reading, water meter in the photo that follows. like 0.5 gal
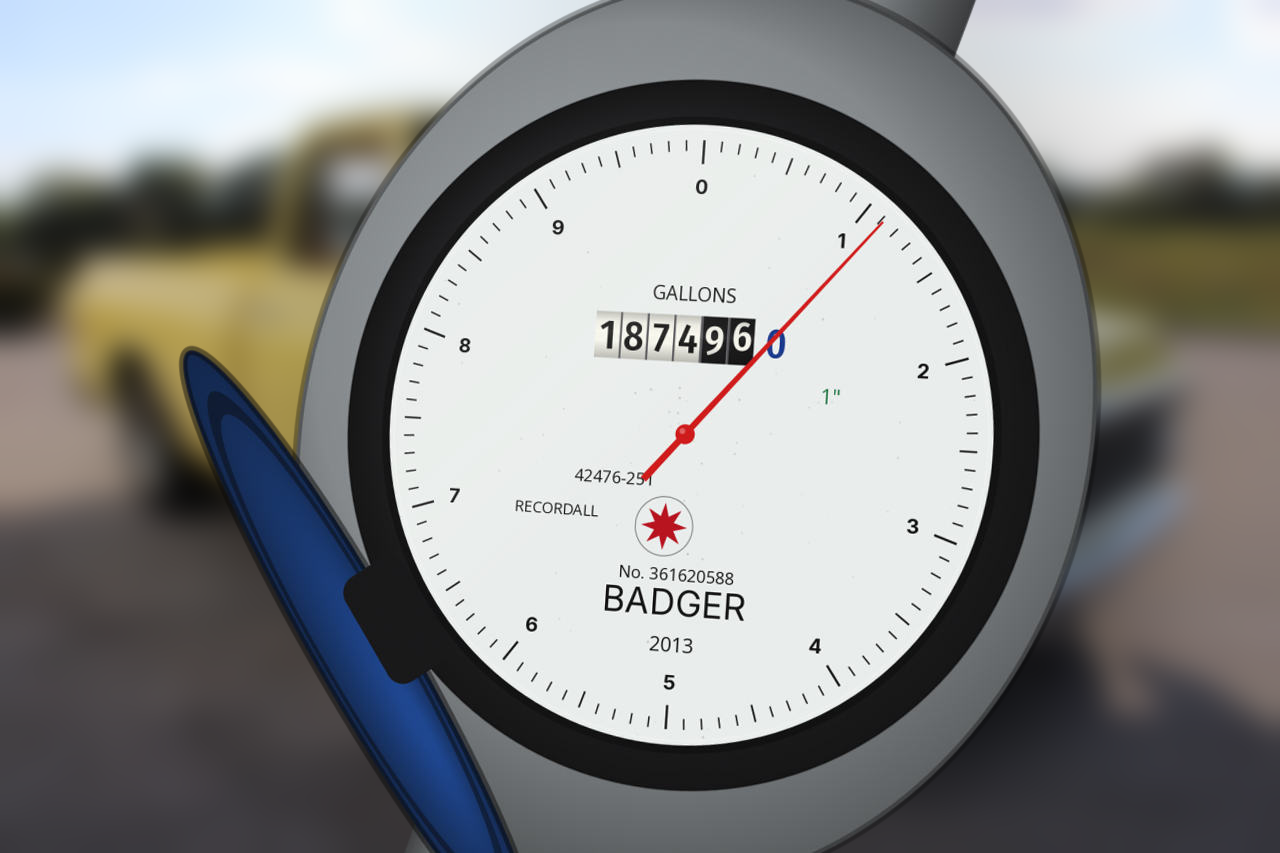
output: 1874961.1 gal
